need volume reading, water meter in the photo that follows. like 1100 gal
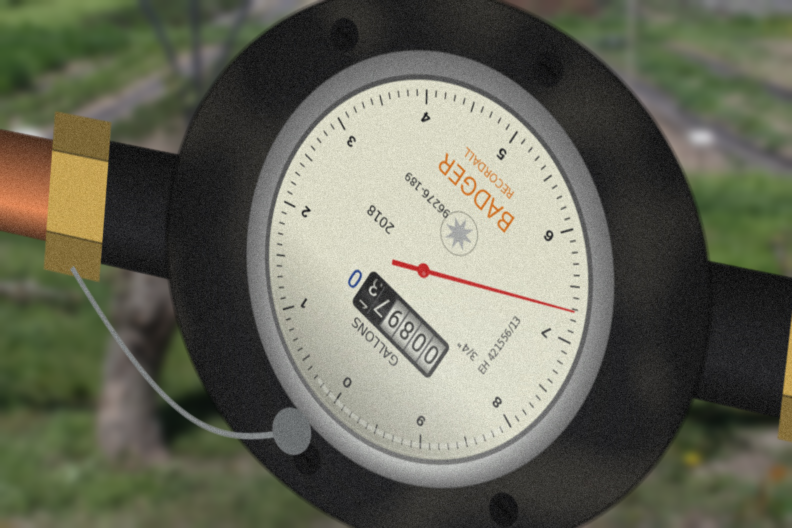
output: 89726.7 gal
